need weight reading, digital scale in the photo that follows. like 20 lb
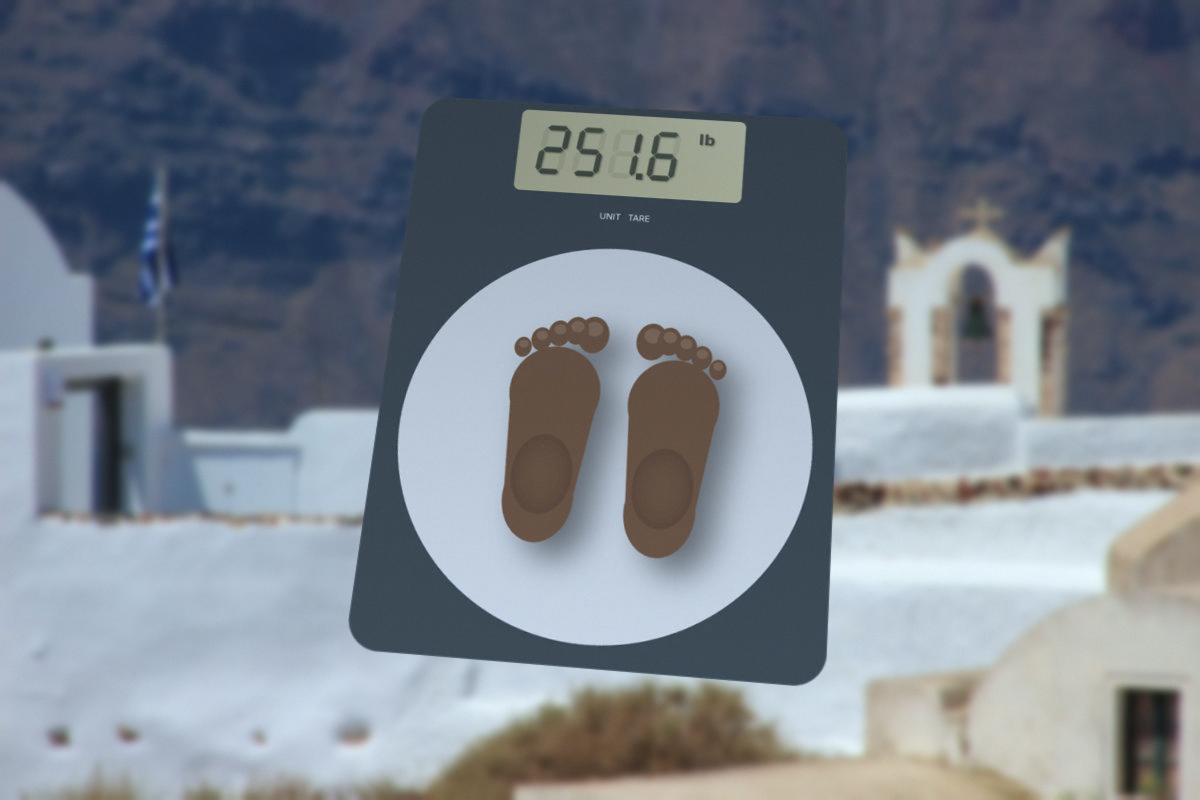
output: 251.6 lb
